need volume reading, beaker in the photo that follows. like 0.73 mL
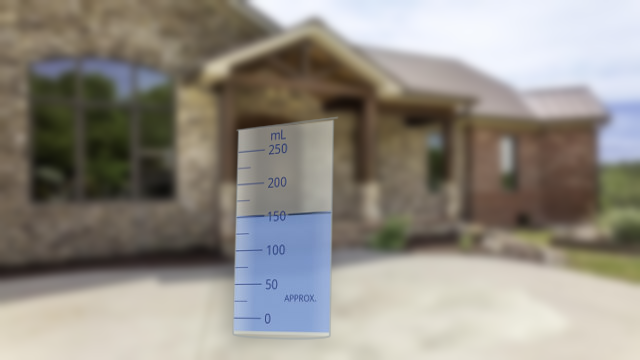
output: 150 mL
